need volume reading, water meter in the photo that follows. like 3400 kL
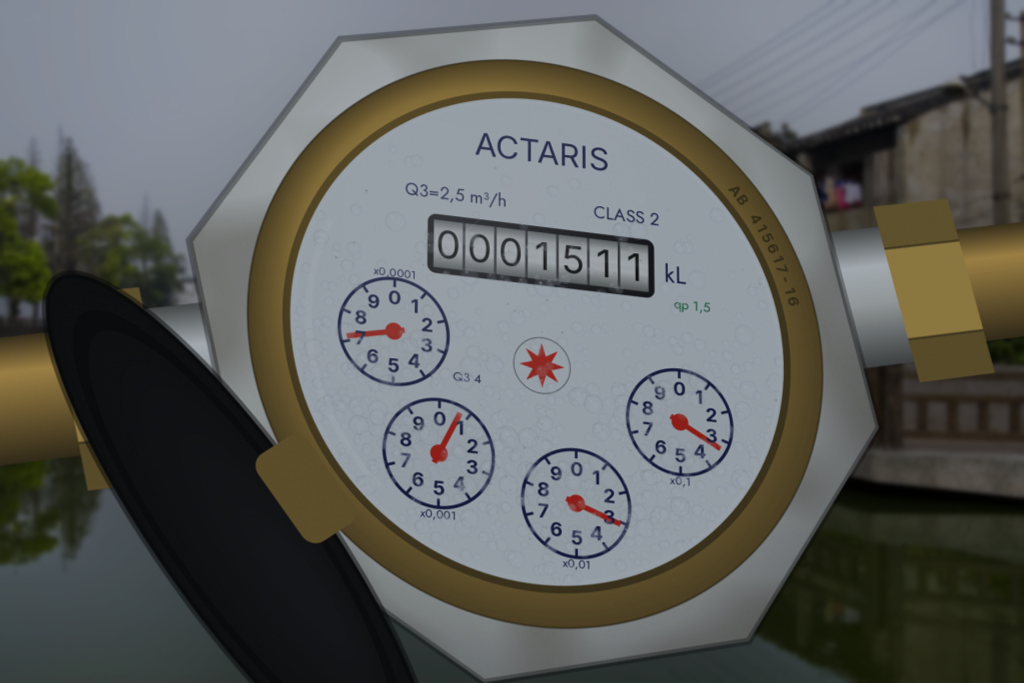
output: 1511.3307 kL
